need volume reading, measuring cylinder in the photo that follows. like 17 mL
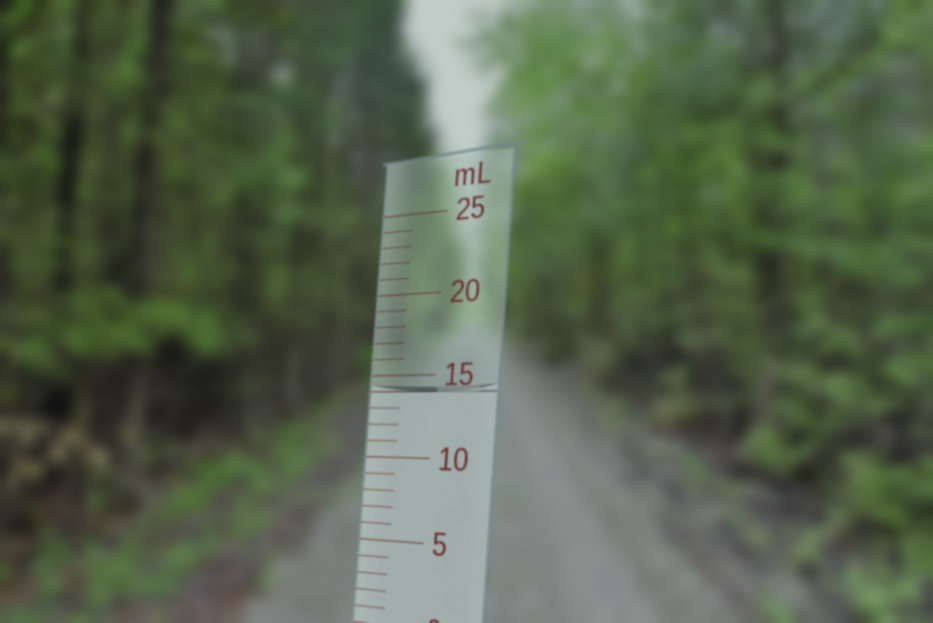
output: 14 mL
